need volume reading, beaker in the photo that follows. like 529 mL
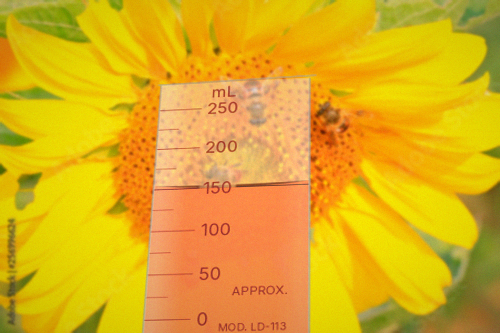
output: 150 mL
